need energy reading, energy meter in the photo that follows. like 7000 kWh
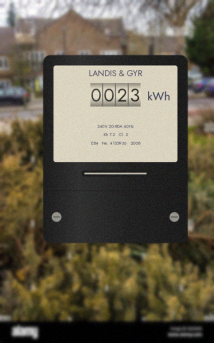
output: 23 kWh
